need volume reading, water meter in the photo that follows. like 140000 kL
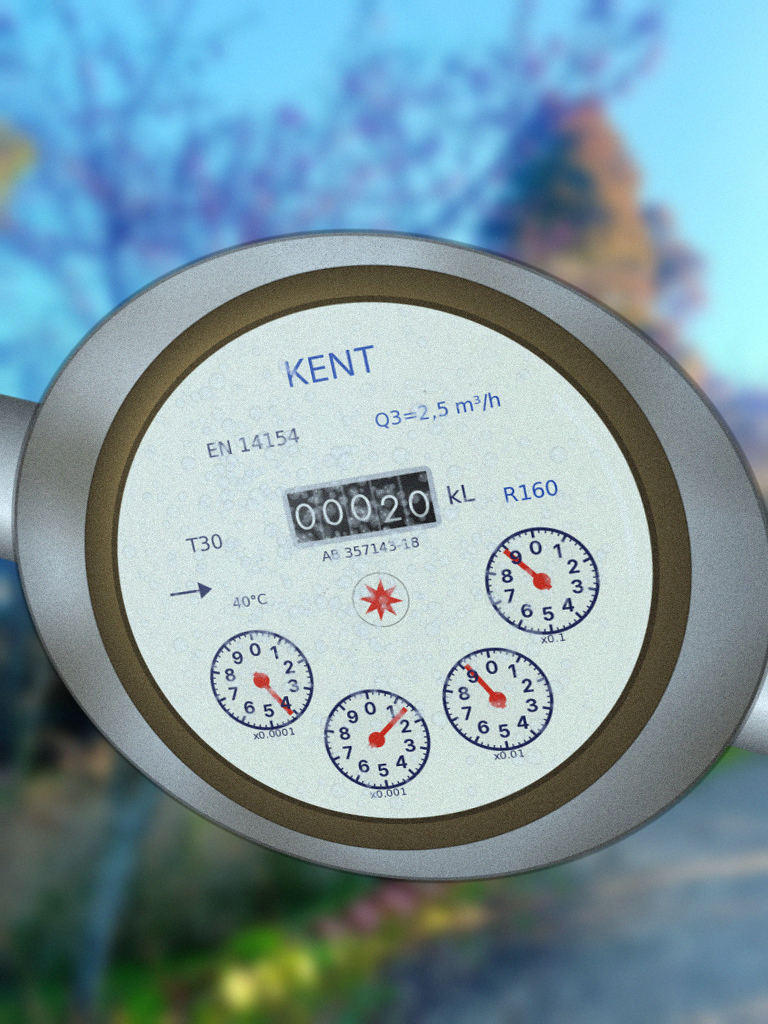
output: 19.8914 kL
